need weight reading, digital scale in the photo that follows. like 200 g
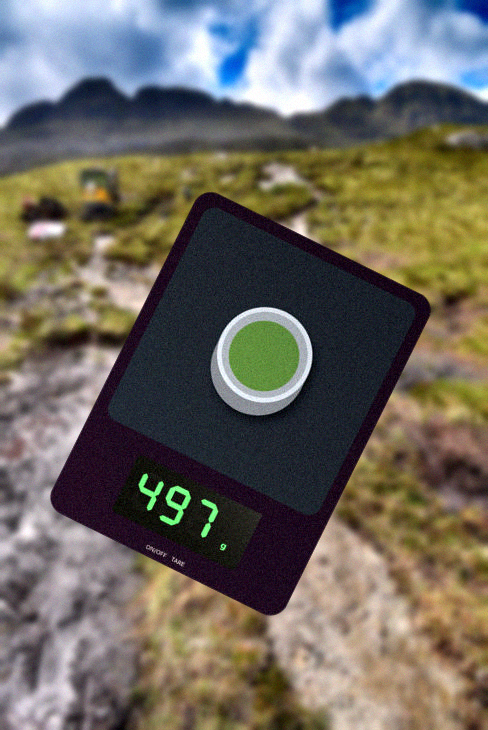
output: 497 g
